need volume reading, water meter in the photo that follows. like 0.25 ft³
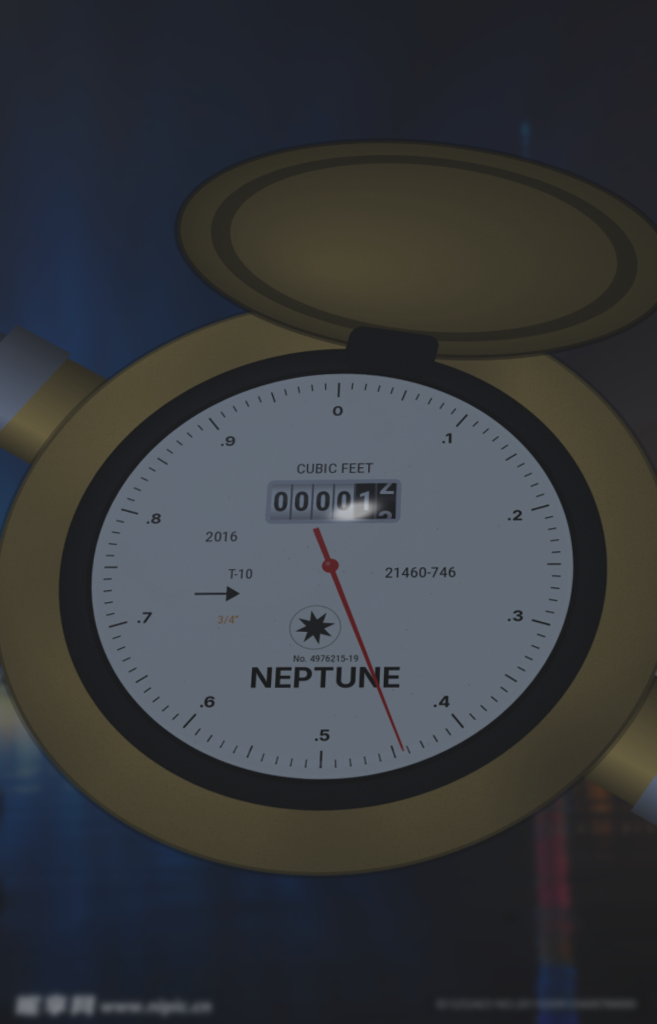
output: 12.44 ft³
